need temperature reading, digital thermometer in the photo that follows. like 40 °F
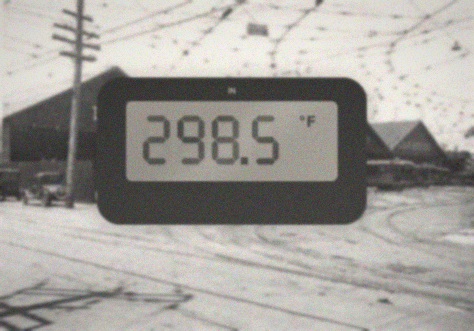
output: 298.5 °F
